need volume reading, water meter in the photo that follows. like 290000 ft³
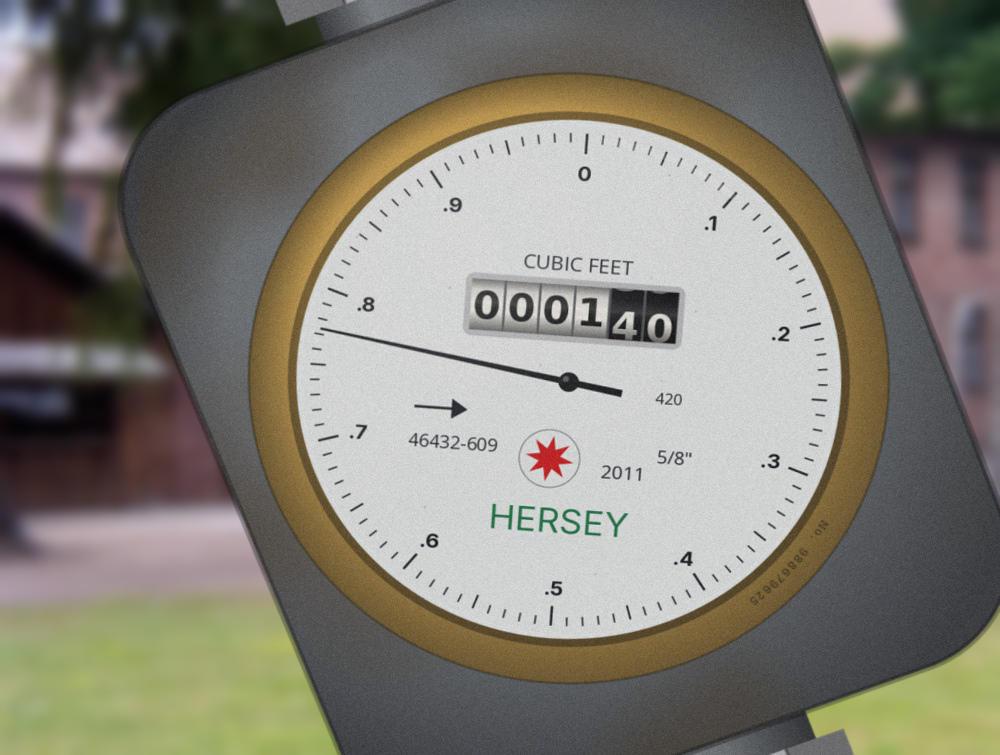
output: 139.77 ft³
